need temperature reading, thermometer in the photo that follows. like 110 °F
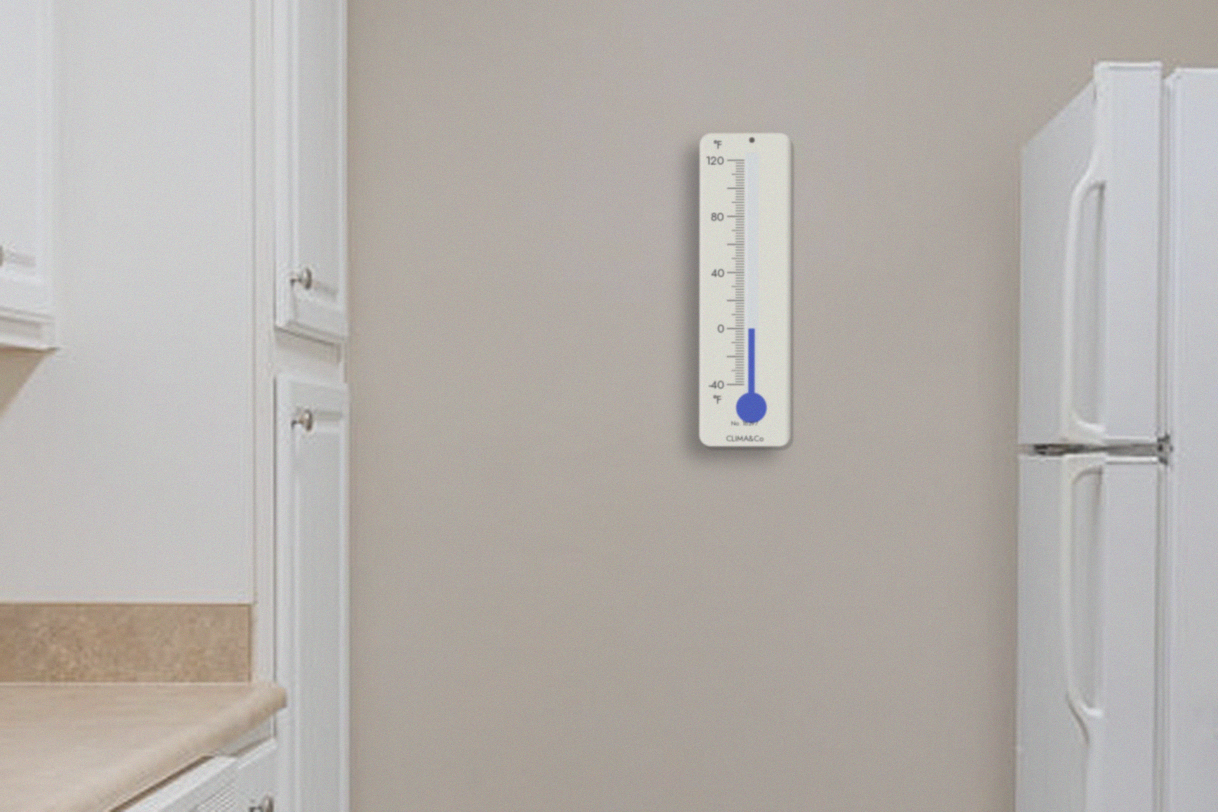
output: 0 °F
